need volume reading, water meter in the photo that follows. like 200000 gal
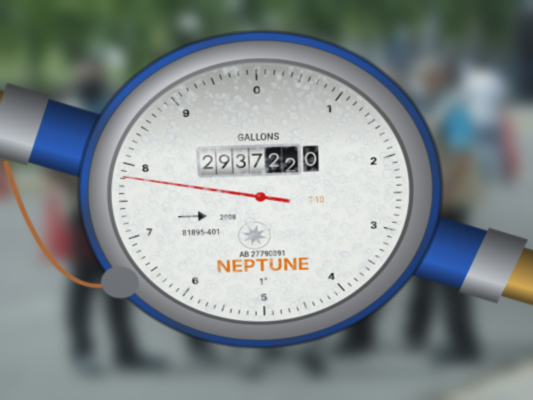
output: 2937217.8 gal
